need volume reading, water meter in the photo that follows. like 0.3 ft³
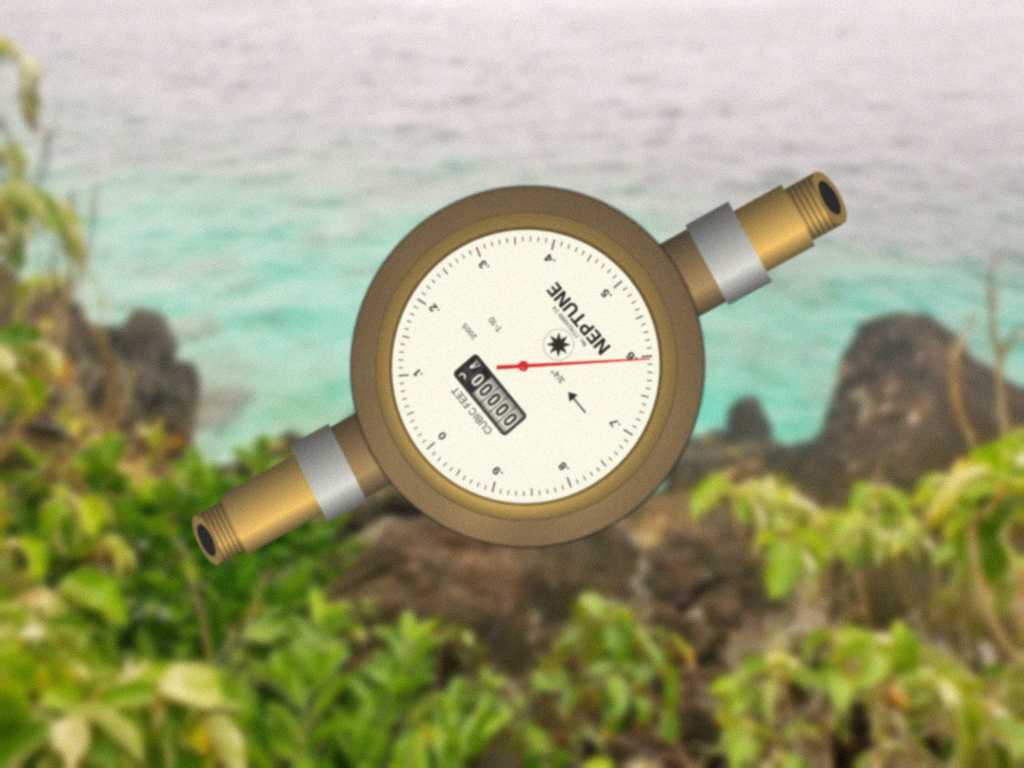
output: 3.60 ft³
